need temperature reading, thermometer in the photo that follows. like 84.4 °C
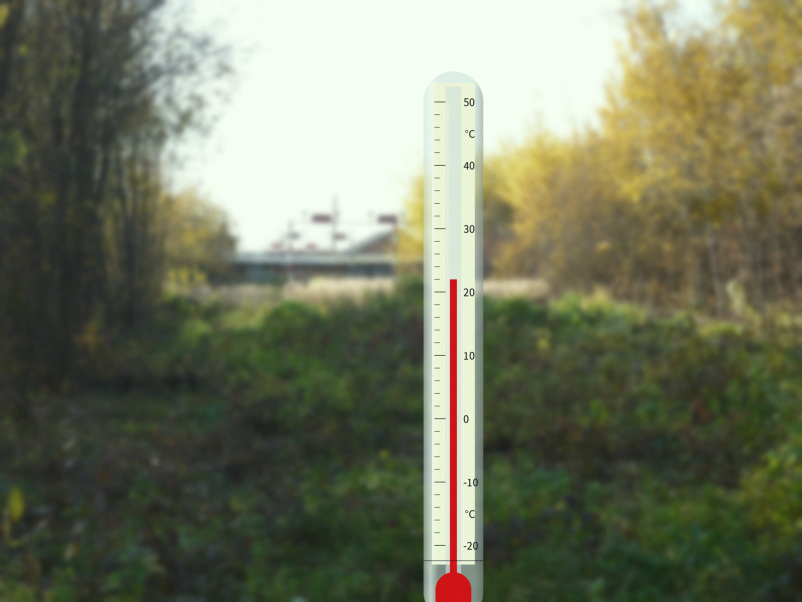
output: 22 °C
